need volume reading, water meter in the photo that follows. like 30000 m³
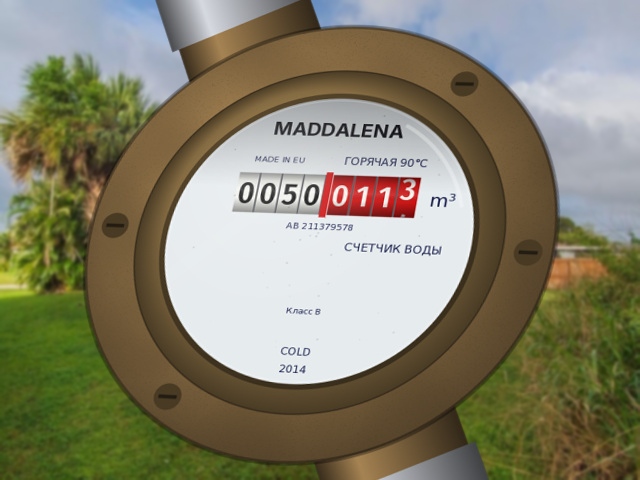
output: 50.0113 m³
